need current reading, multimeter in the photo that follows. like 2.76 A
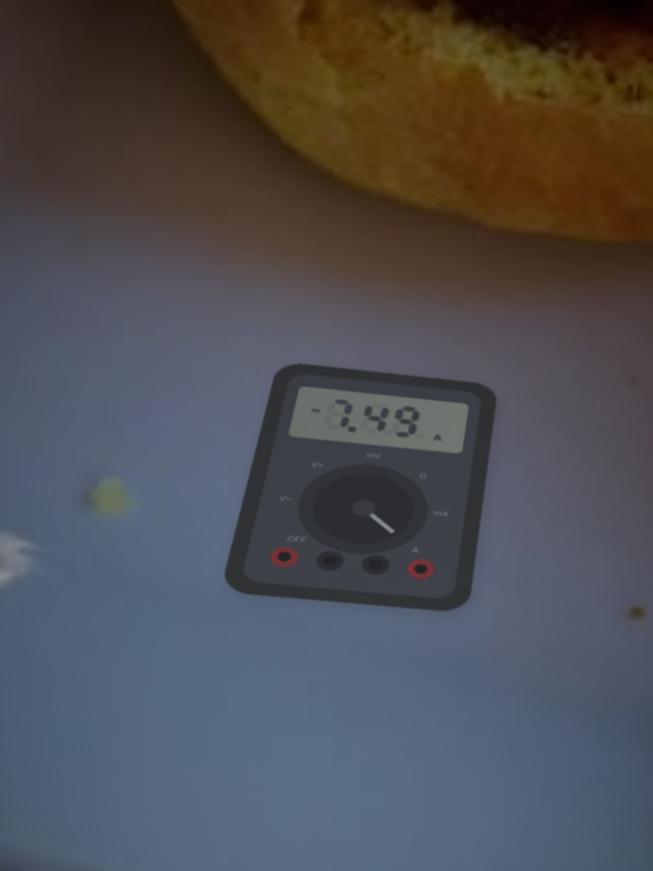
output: -7.49 A
